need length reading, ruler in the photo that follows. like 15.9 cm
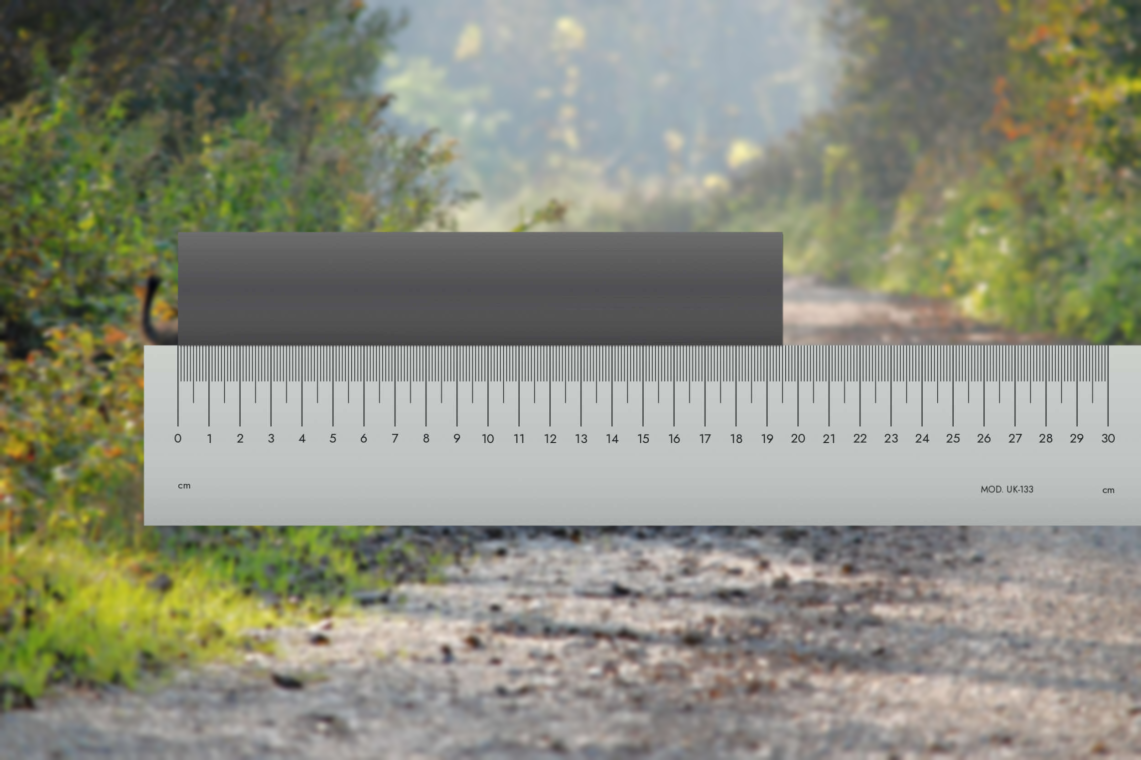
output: 19.5 cm
